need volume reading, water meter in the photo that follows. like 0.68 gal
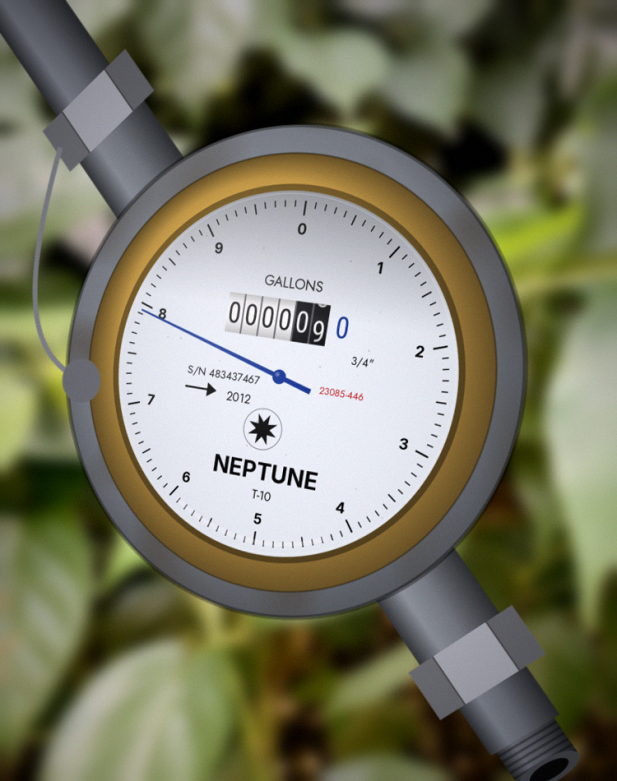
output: 87.9 gal
